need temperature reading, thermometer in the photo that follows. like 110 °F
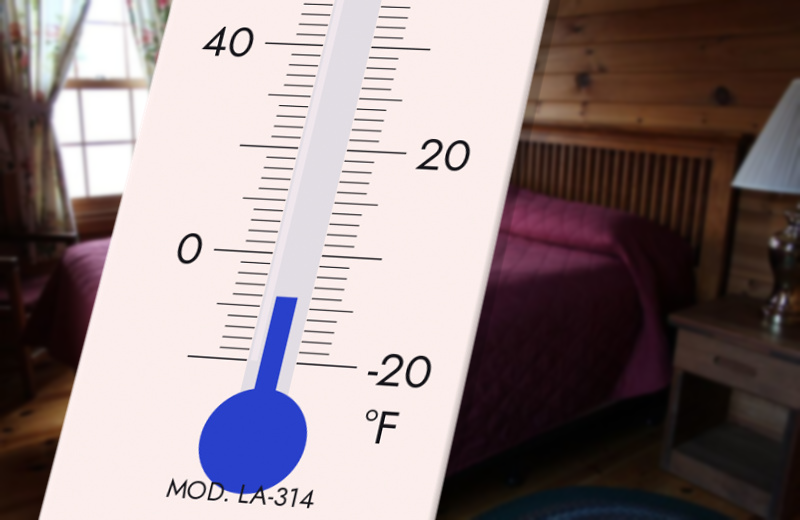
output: -8 °F
